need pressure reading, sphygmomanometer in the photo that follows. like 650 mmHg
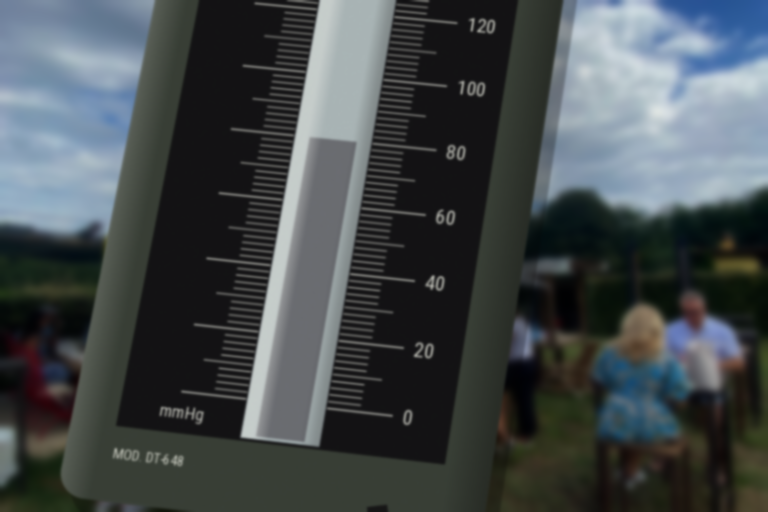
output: 80 mmHg
